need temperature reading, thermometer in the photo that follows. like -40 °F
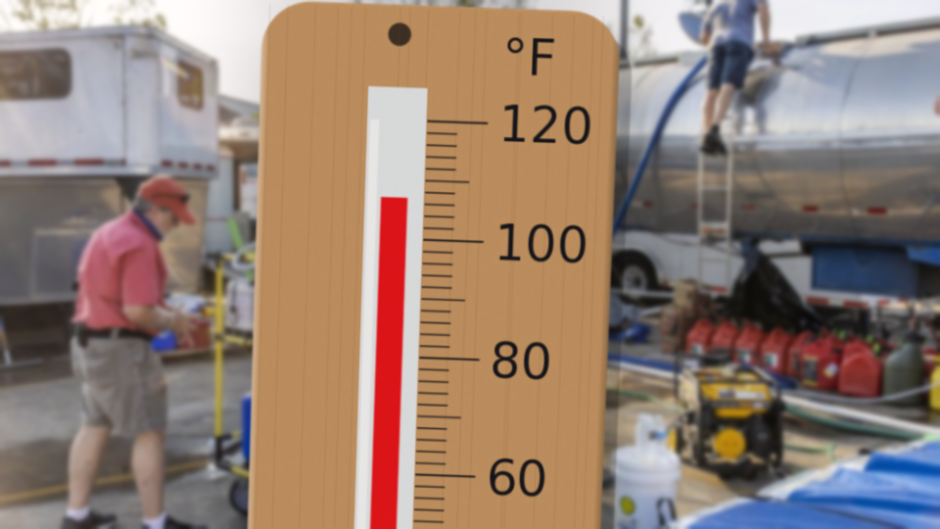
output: 107 °F
